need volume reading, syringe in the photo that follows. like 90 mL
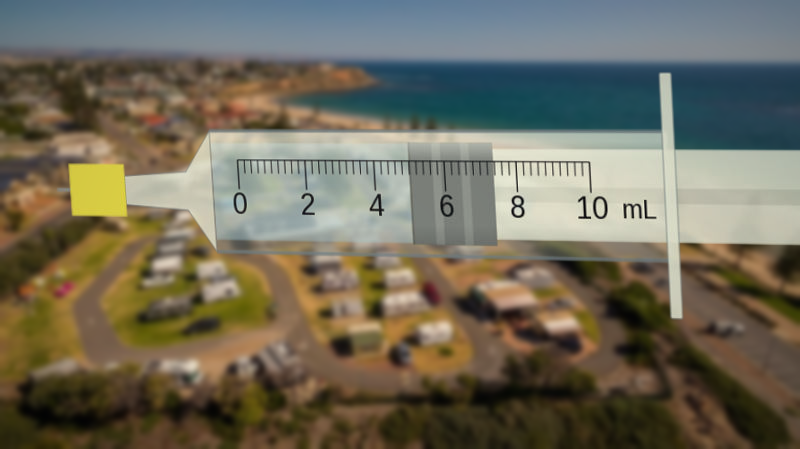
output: 5 mL
